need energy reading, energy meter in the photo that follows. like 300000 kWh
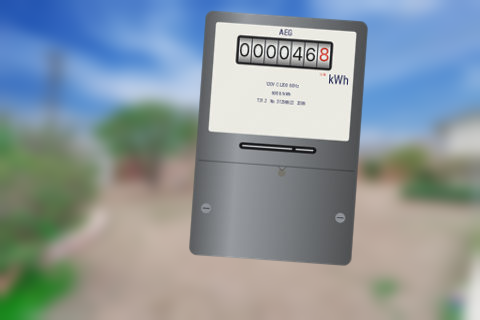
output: 46.8 kWh
